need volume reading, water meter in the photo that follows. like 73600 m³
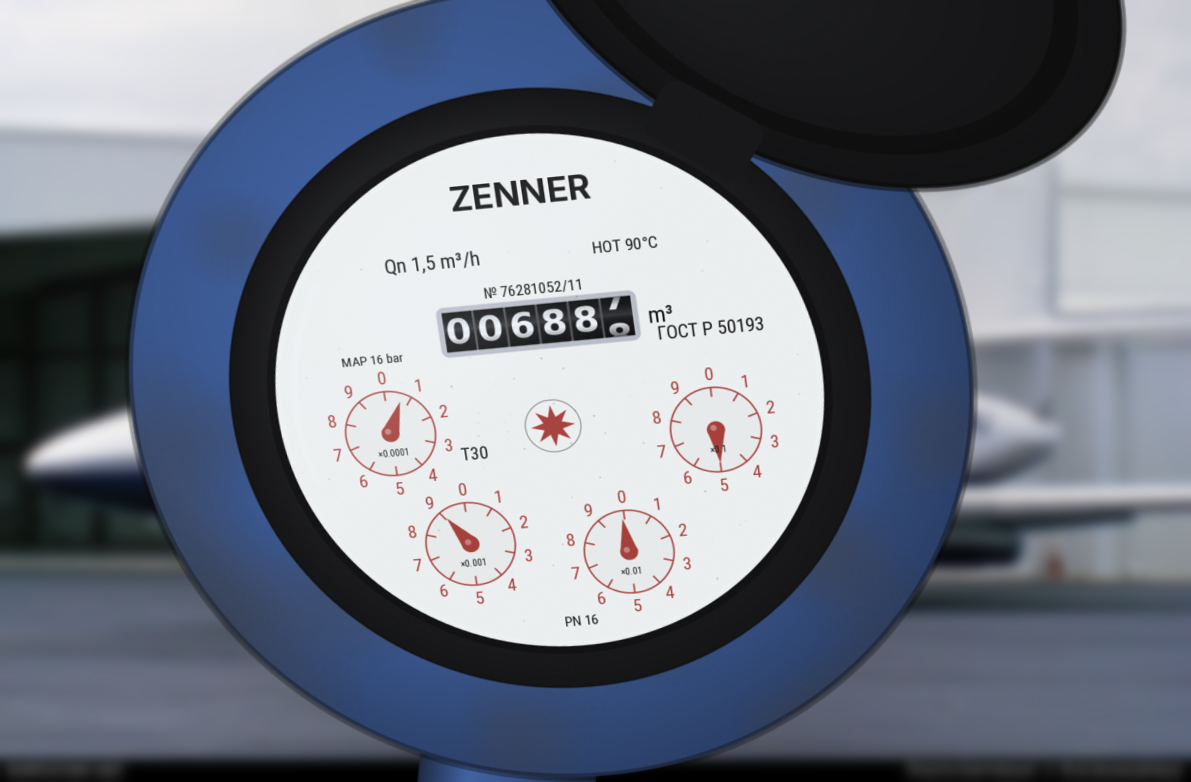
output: 6887.4990 m³
